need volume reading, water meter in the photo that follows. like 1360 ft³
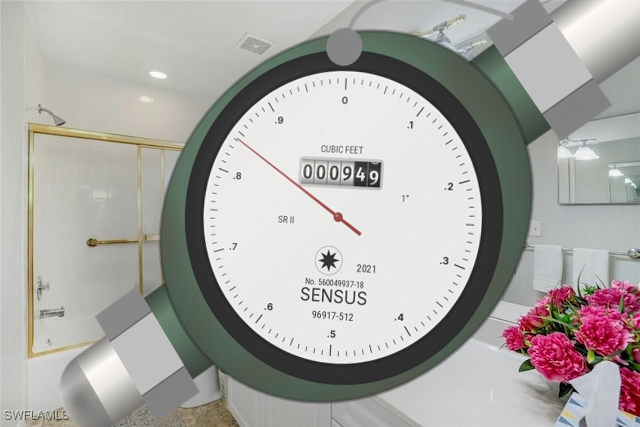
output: 948.84 ft³
